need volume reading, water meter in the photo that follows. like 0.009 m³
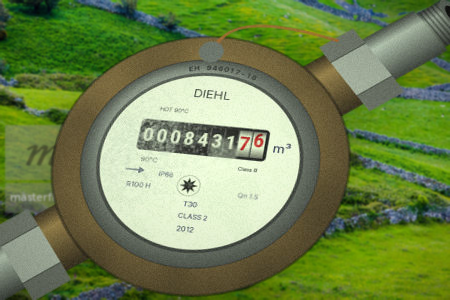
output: 8431.76 m³
